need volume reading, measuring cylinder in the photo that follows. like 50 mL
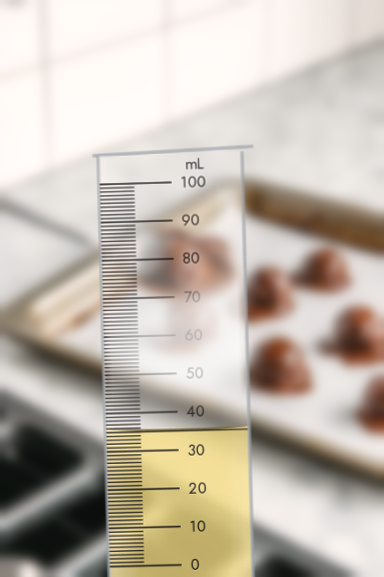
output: 35 mL
